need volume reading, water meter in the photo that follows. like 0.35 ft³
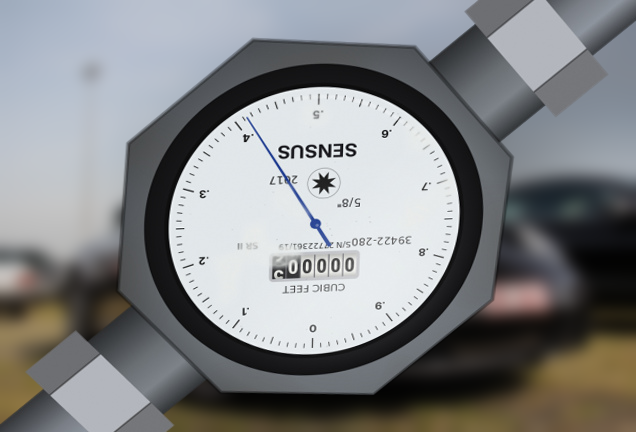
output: 5.41 ft³
